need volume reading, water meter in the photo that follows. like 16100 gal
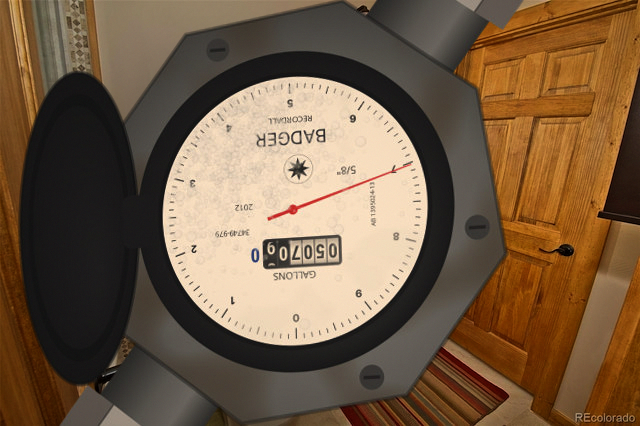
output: 507087.0 gal
